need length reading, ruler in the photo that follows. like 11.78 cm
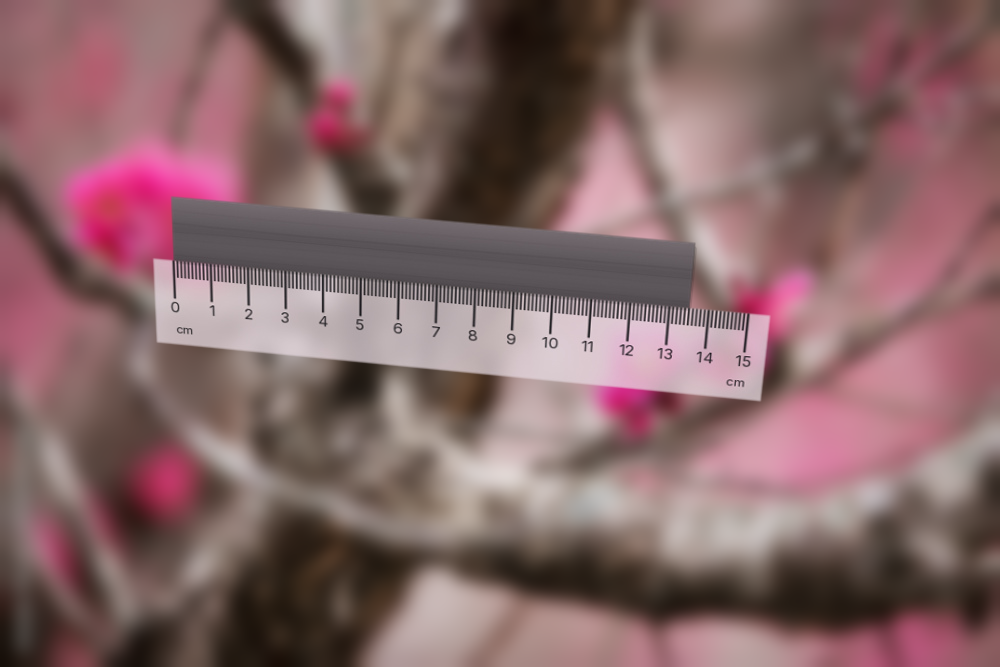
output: 13.5 cm
